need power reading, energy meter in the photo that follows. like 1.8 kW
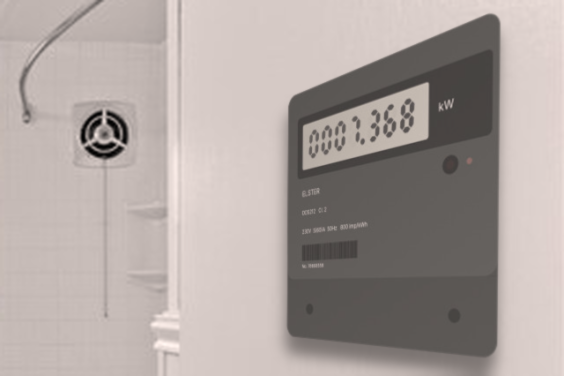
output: 7.368 kW
